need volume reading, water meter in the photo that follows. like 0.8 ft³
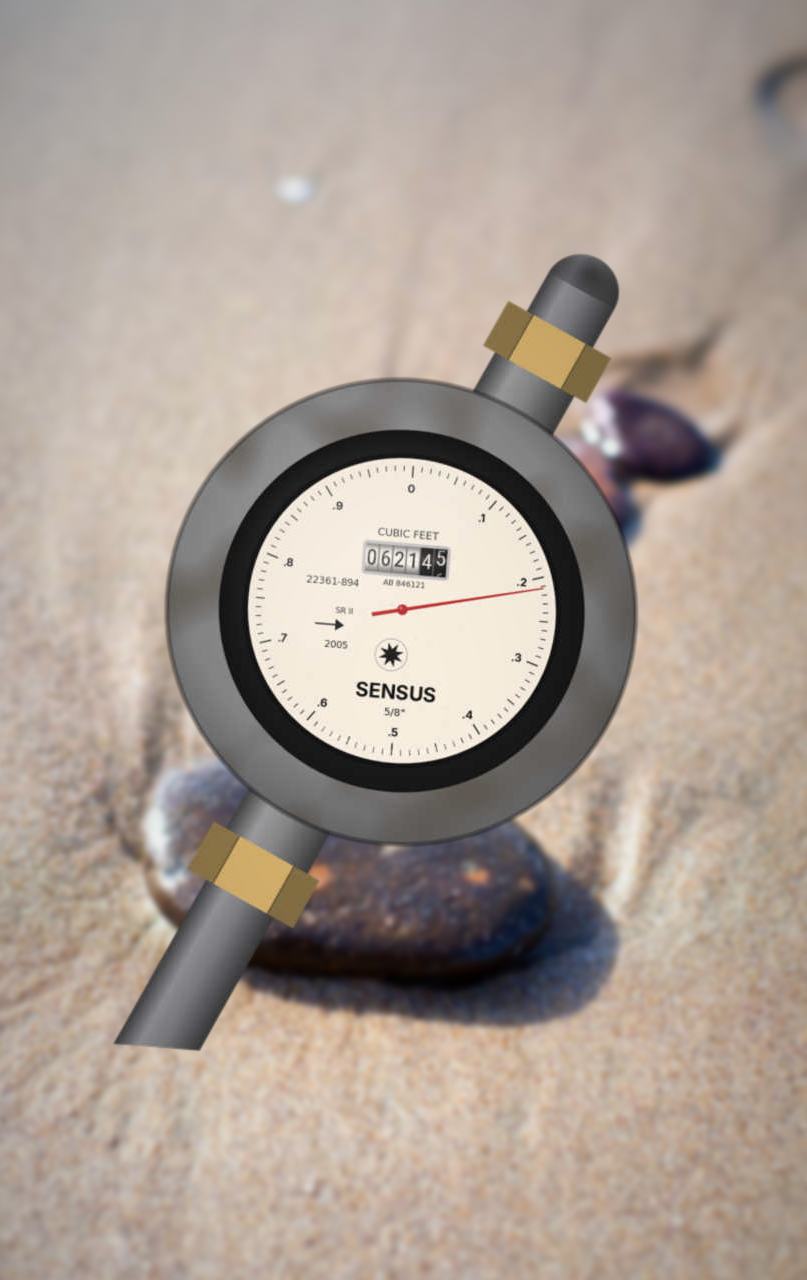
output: 62145.21 ft³
